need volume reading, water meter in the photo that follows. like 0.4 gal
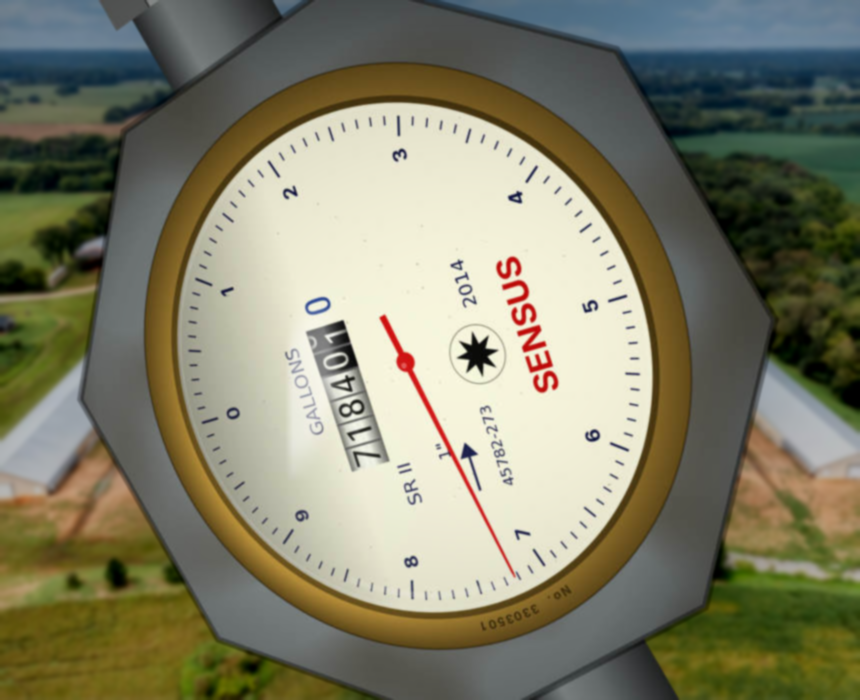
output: 7184007.2 gal
